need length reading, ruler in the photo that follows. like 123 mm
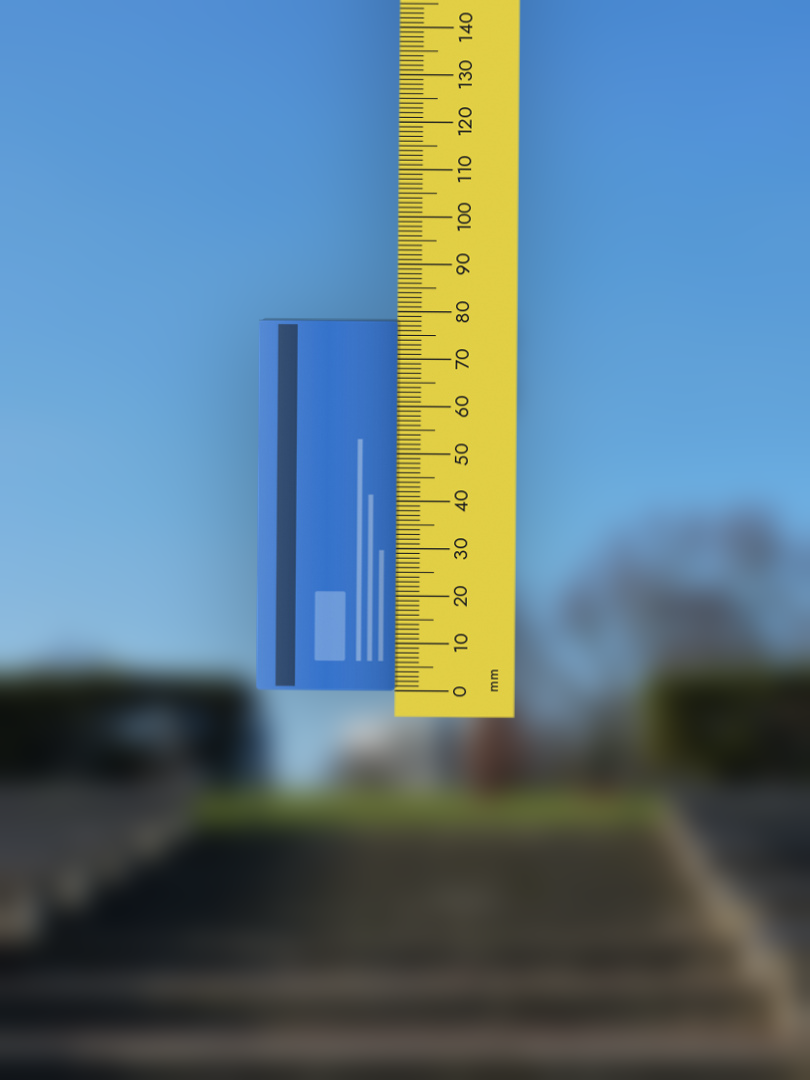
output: 78 mm
